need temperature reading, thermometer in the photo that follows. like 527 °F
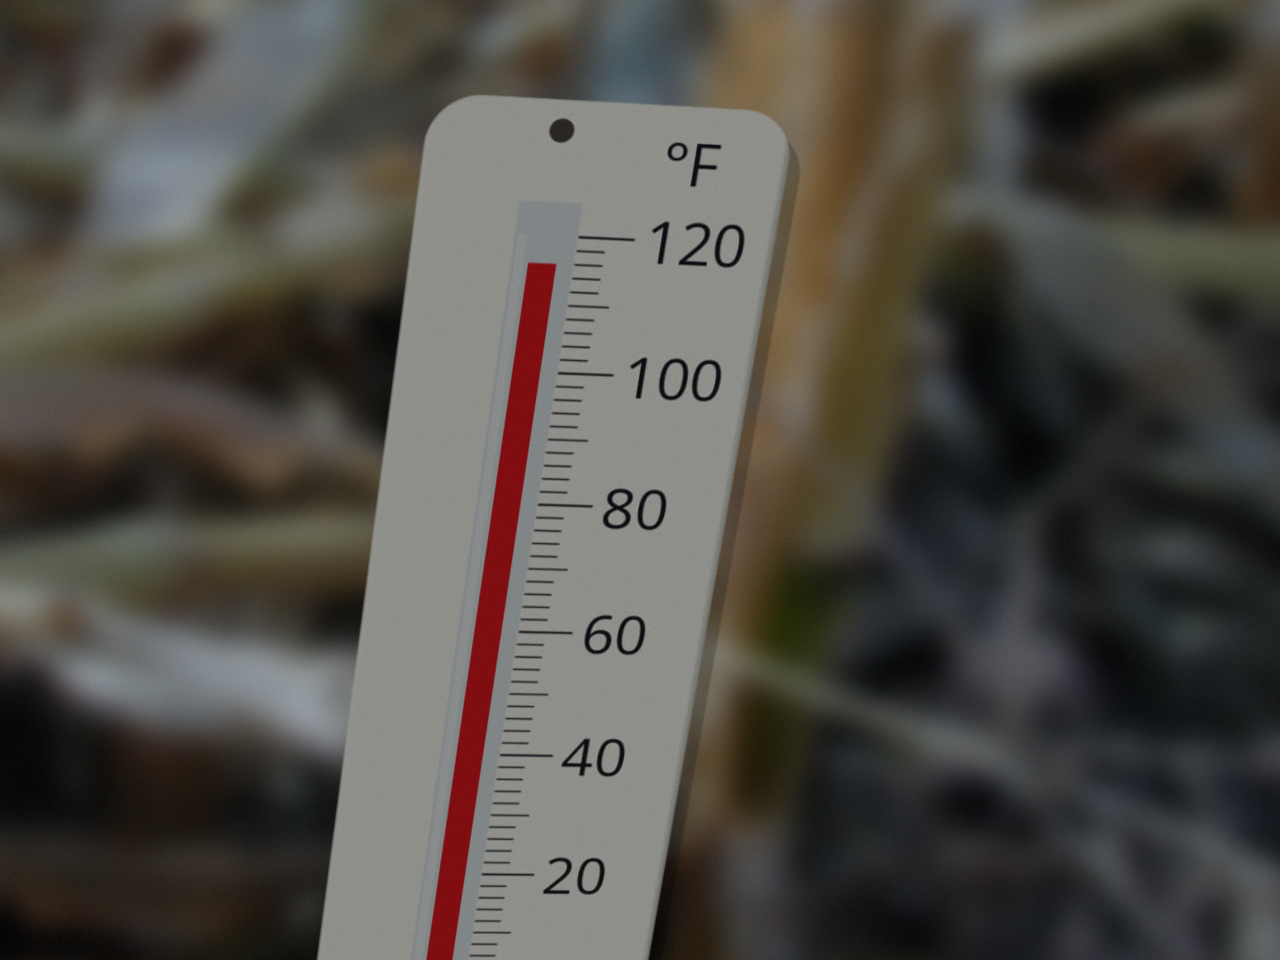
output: 116 °F
